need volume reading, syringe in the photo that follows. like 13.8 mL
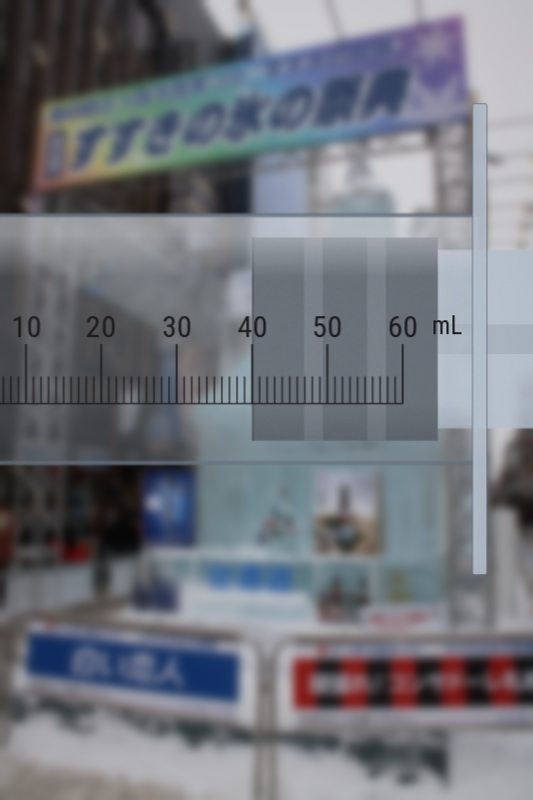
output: 40 mL
